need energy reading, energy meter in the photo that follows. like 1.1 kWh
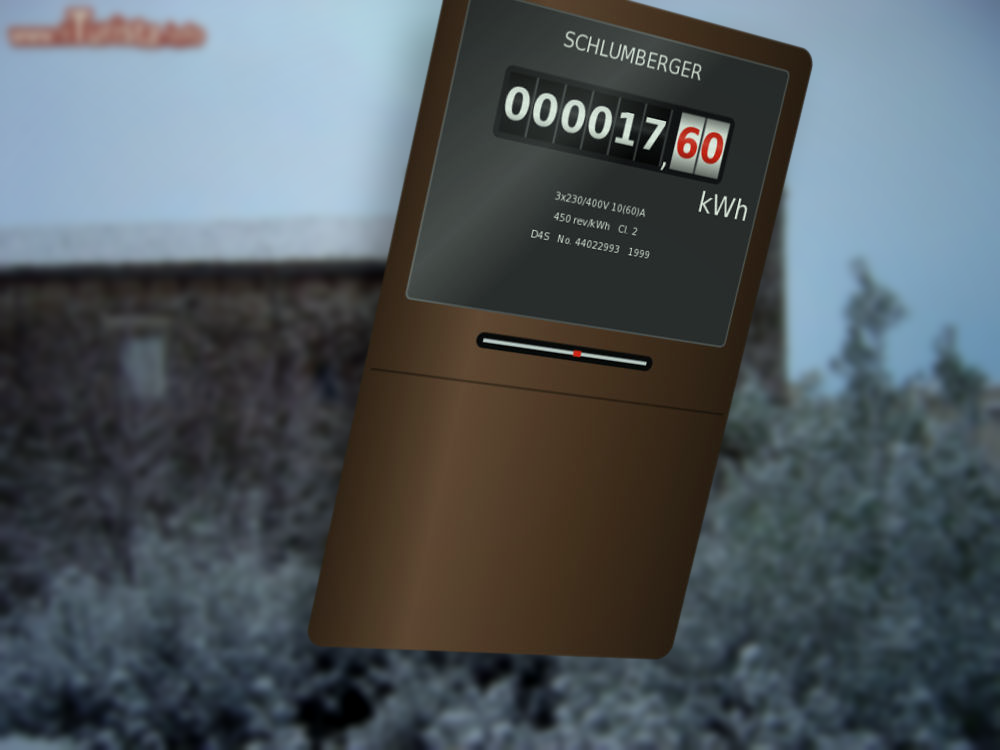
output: 17.60 kWh
